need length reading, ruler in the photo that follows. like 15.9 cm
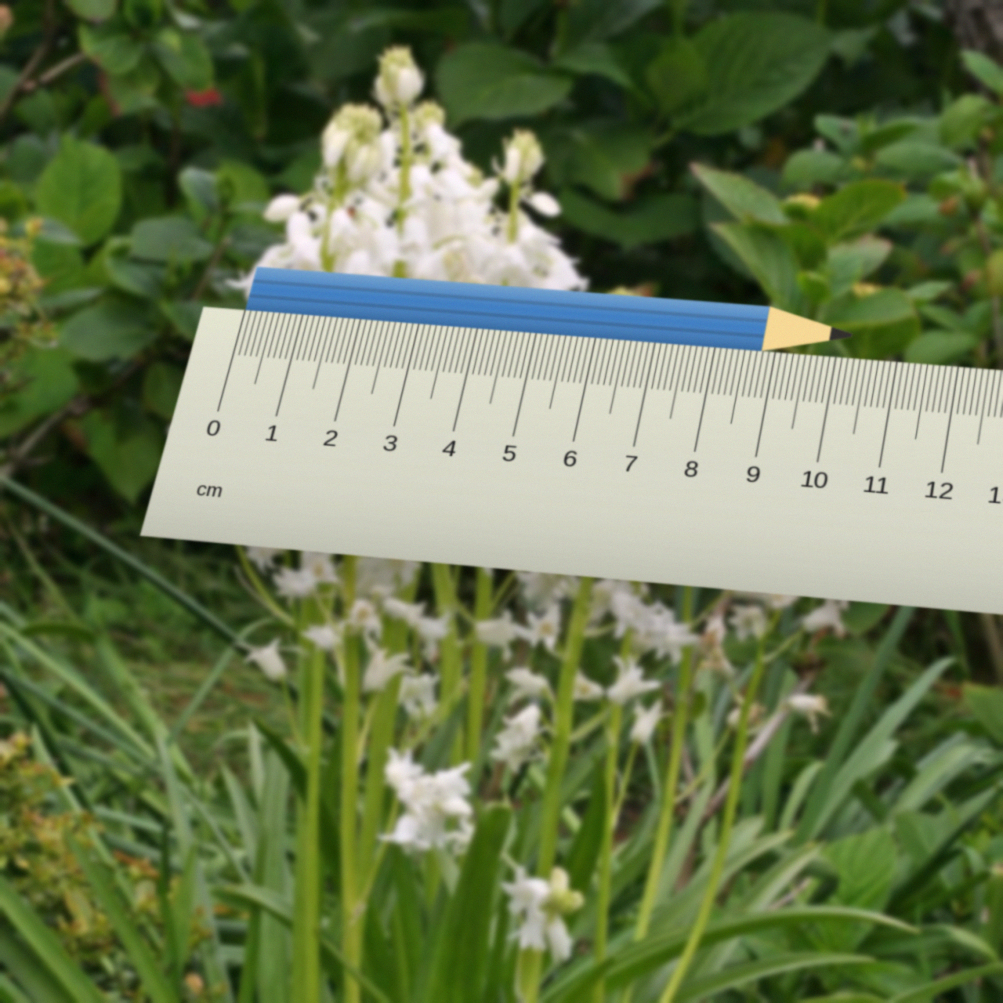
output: 10.2 cm
